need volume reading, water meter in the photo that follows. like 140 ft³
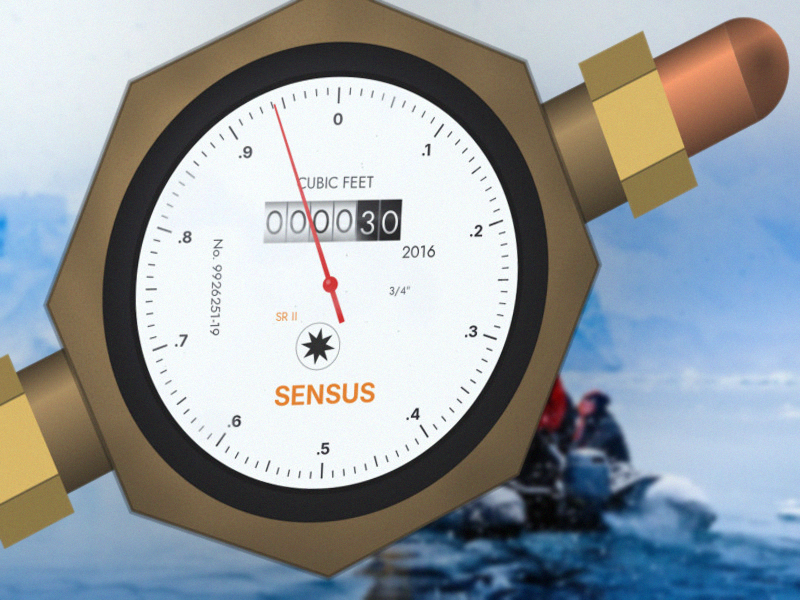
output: 29.94 ft³
